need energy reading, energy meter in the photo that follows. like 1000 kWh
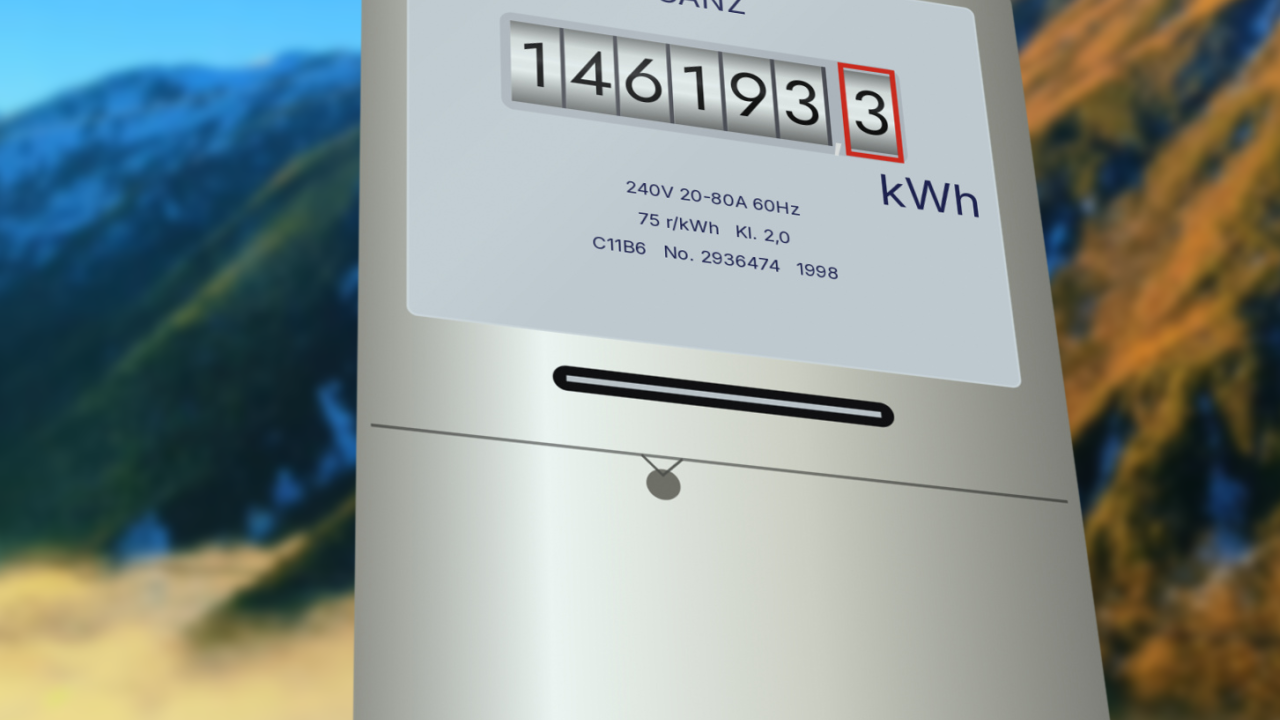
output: 146193.3 kWh
